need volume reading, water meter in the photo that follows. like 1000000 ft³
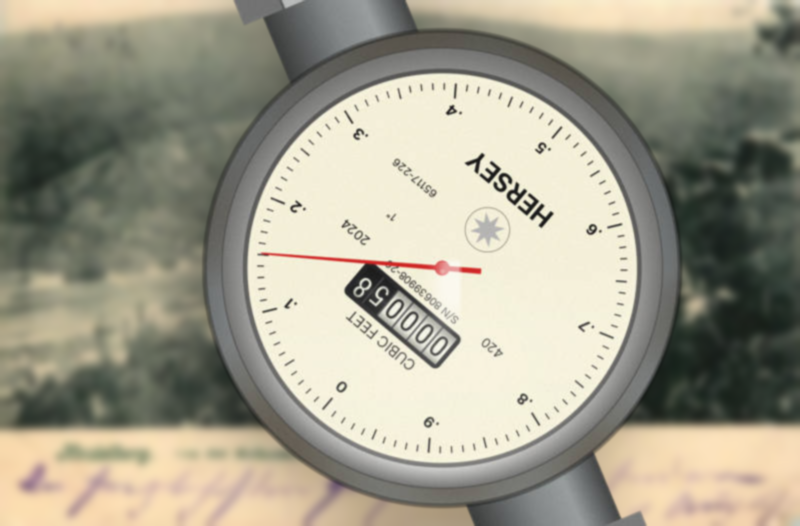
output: 58.15 ft³
